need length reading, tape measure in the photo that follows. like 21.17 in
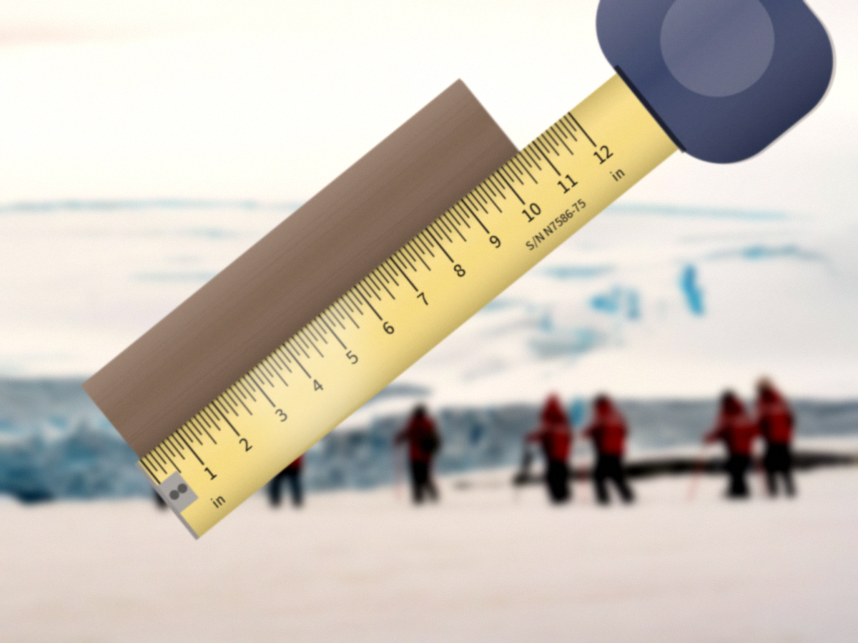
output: 10.625 in
